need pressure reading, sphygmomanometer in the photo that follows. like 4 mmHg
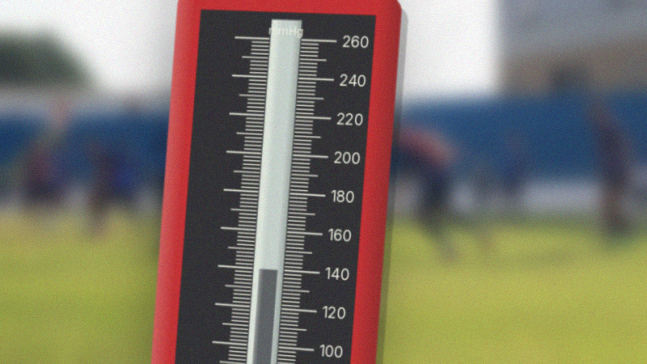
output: 140 mmHg
